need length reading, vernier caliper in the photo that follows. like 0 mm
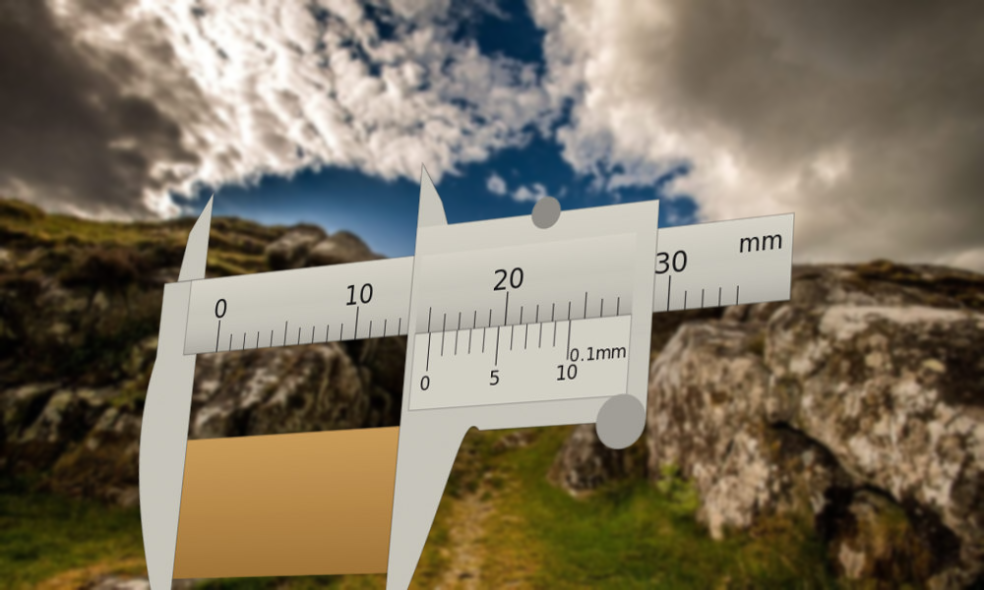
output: 15.1 mm
